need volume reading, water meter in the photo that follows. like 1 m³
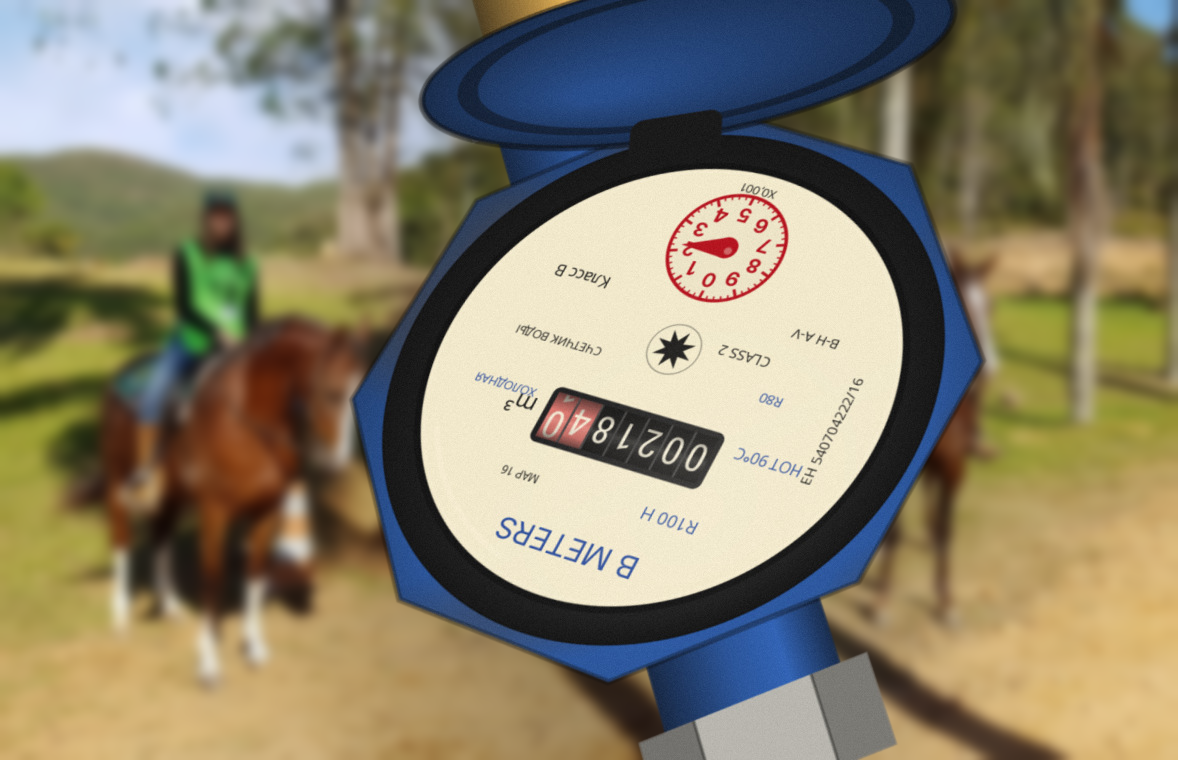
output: 218.402 m³
